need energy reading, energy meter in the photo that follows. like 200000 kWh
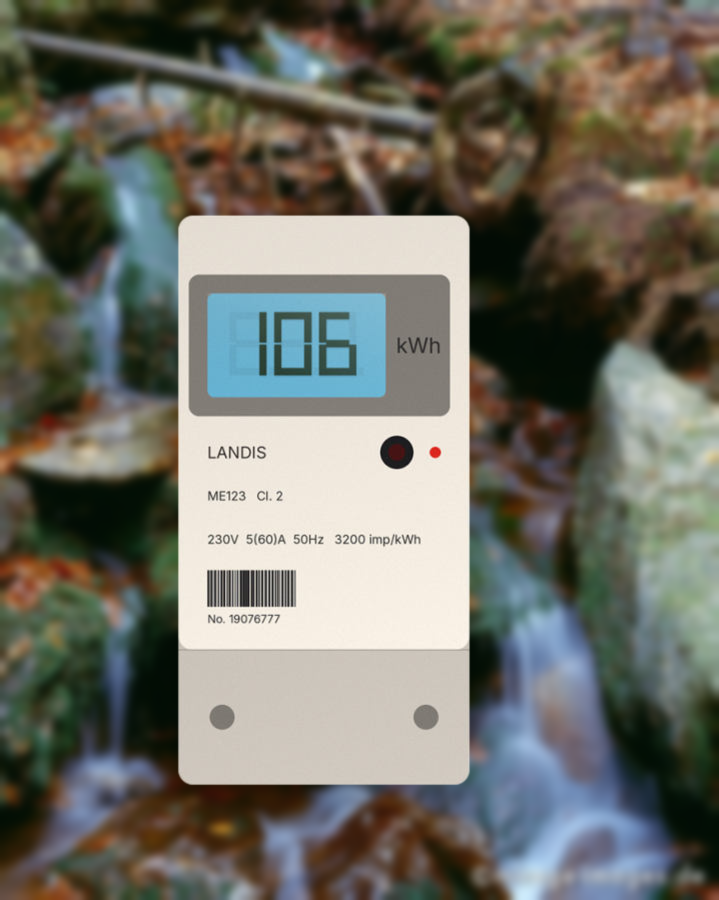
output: 106 kWh
